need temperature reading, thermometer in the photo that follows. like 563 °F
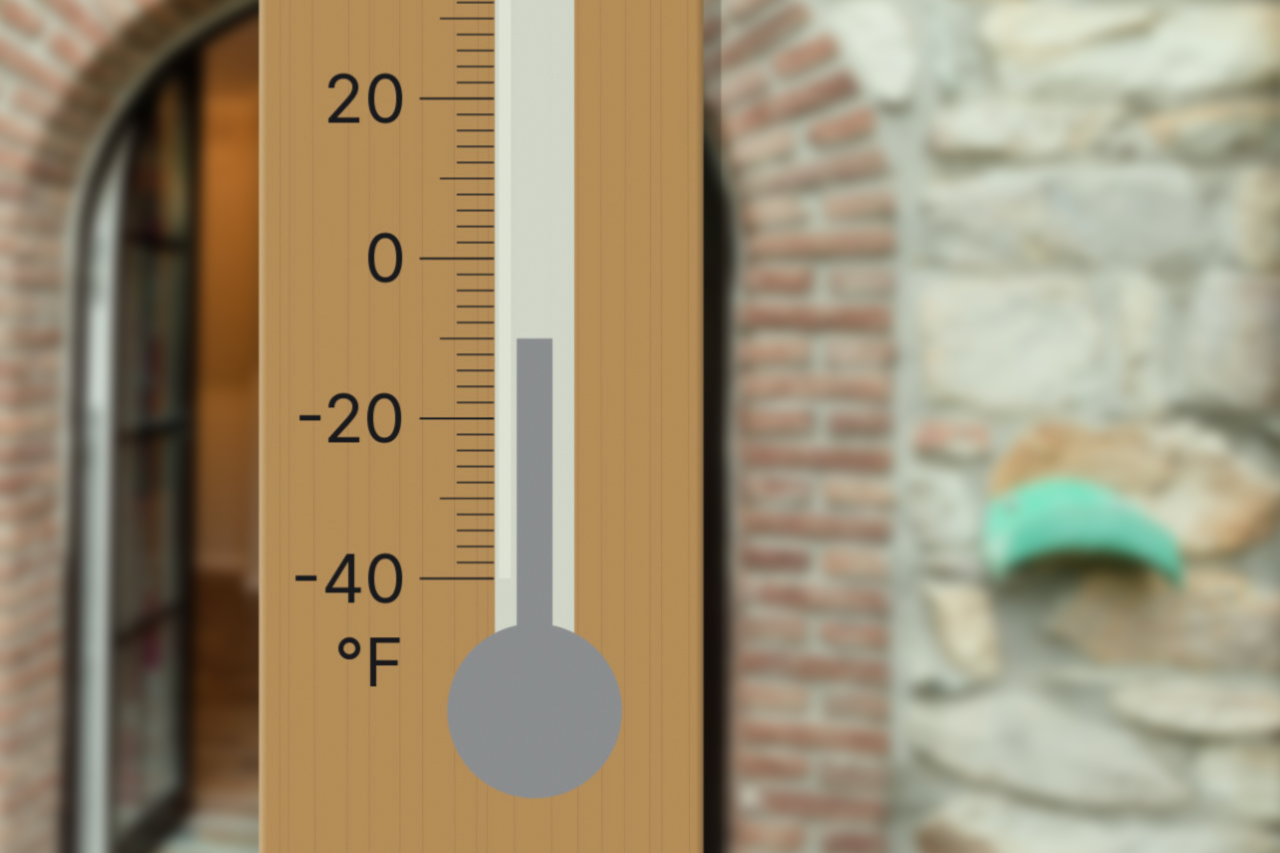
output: -10 °F
